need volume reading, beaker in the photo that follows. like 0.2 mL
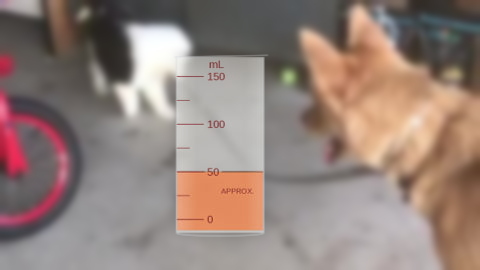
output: 50 mL
